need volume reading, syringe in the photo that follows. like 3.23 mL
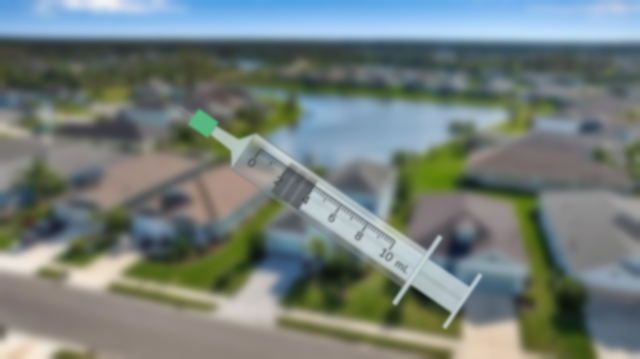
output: 2 mL
